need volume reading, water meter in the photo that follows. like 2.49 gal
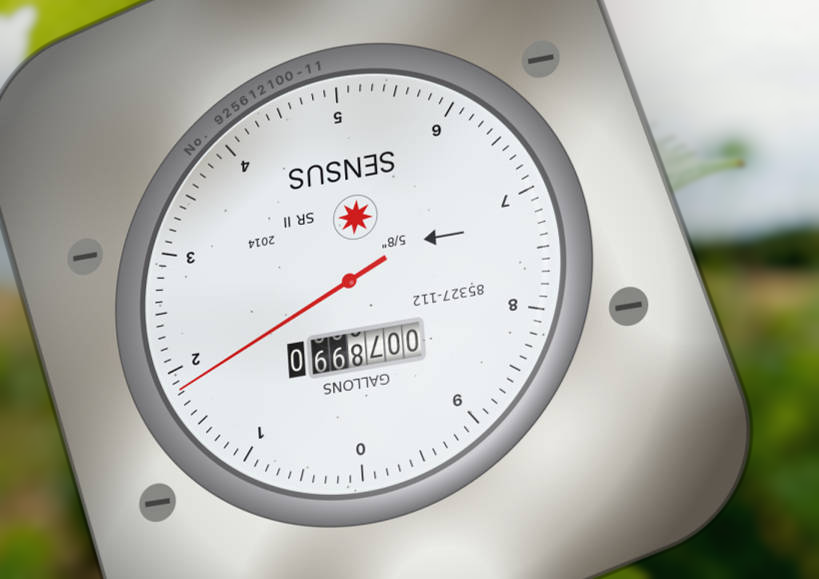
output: 78991.8 gal
